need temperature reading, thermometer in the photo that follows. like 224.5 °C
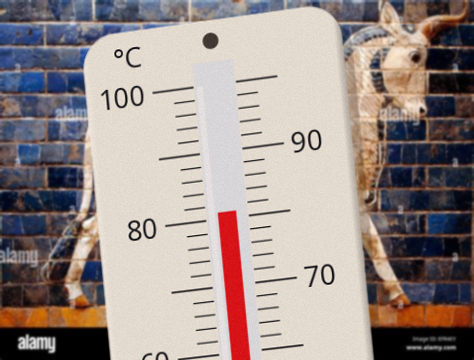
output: 81 °C
